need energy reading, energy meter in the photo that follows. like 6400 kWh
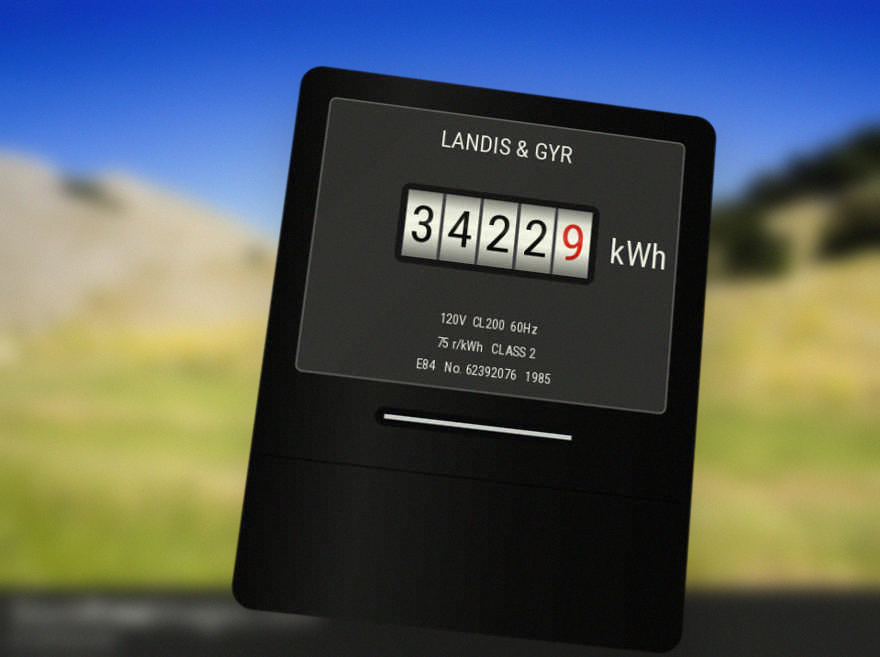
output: 3422.9 kWh
